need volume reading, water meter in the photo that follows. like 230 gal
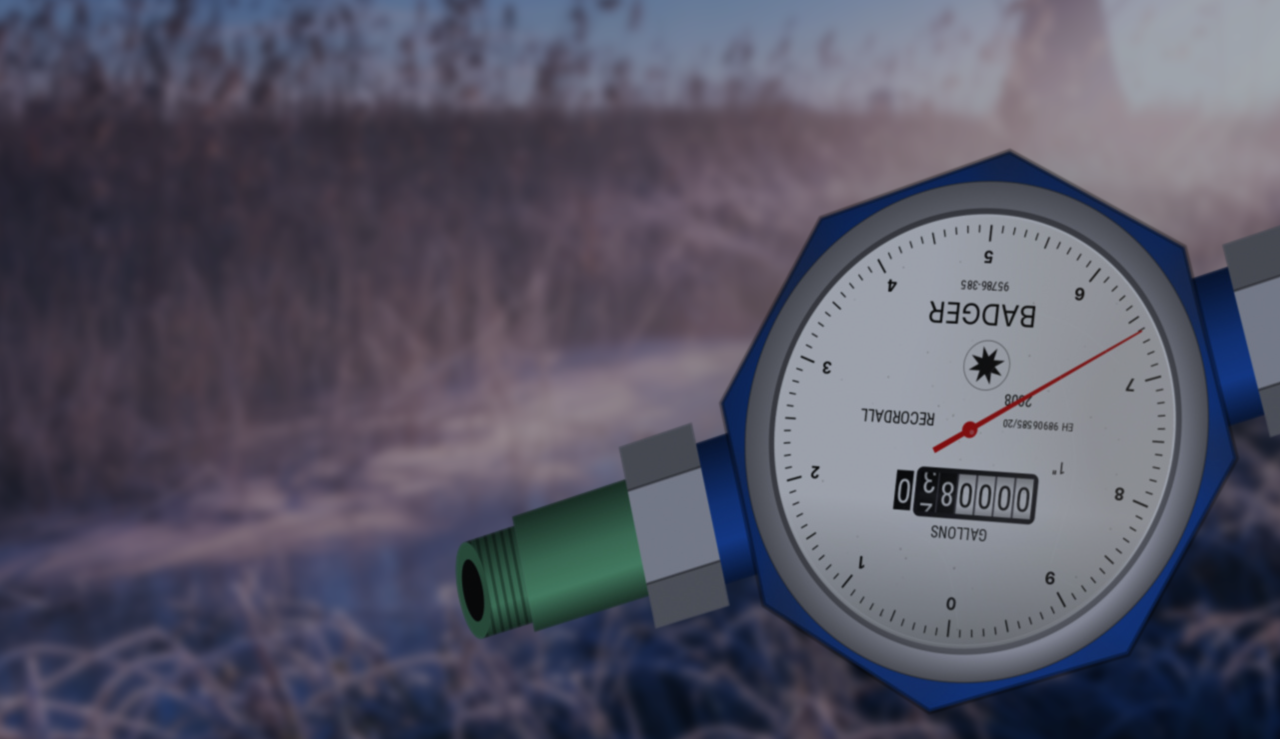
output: 826.6 gal
